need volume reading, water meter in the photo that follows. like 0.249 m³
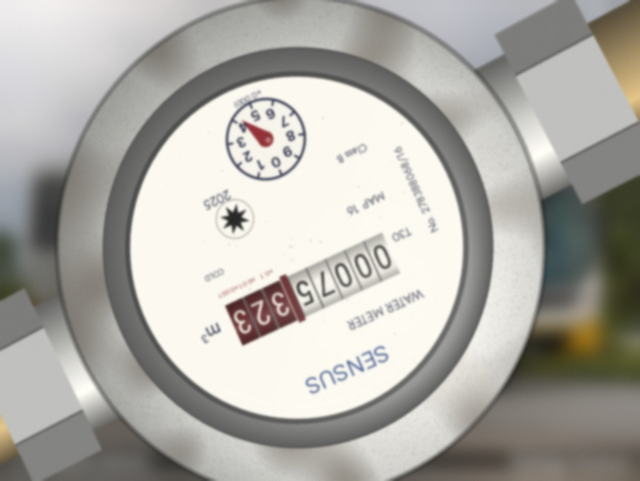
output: 75.3234 m³
